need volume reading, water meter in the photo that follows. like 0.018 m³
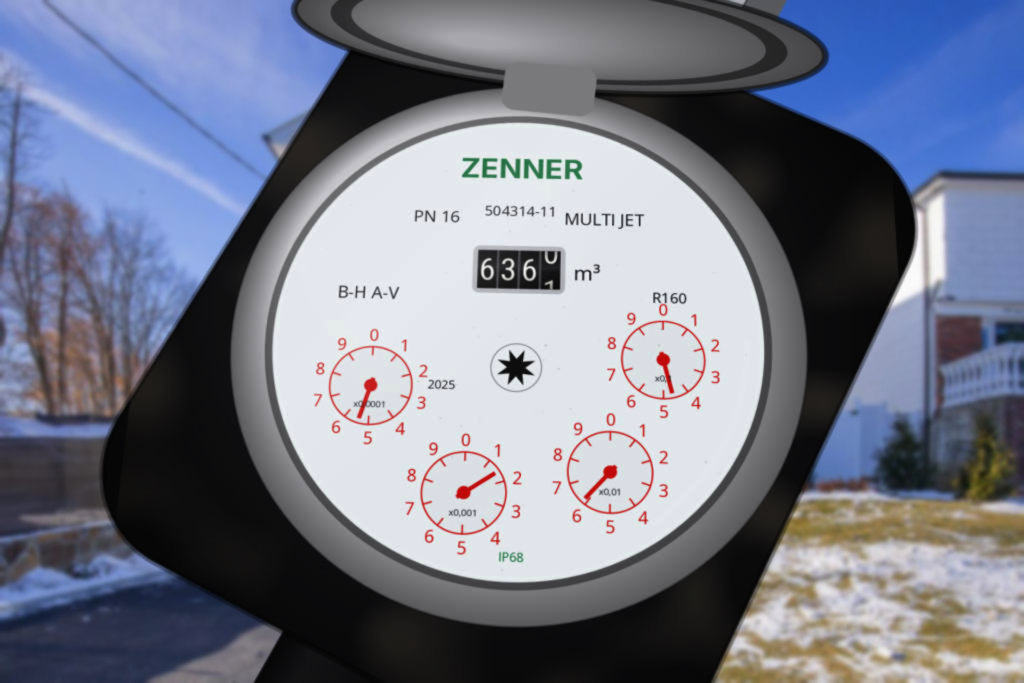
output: 6360.4615 m³
